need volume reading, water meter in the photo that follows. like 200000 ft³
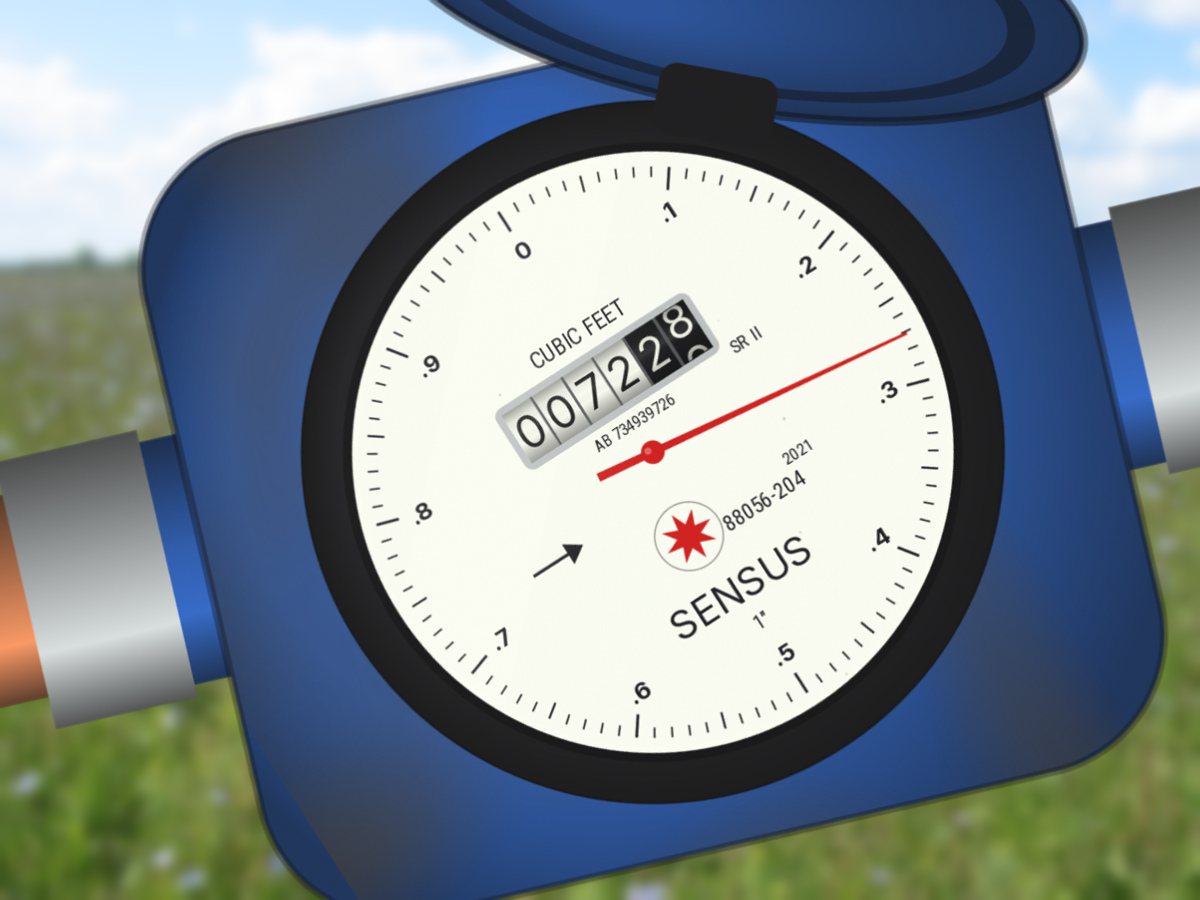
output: 7228.27 ft³
